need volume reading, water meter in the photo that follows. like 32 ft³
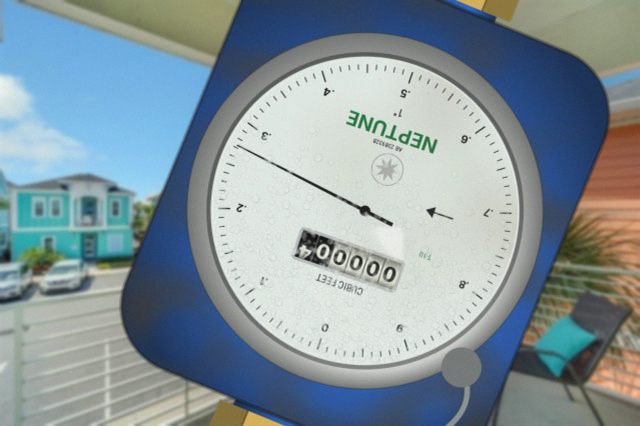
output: 4.27 ft³
